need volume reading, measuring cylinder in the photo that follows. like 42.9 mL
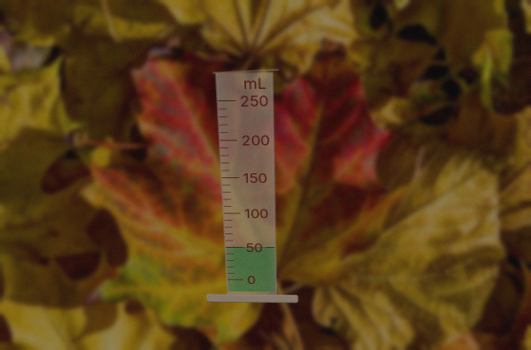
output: 50 mL
